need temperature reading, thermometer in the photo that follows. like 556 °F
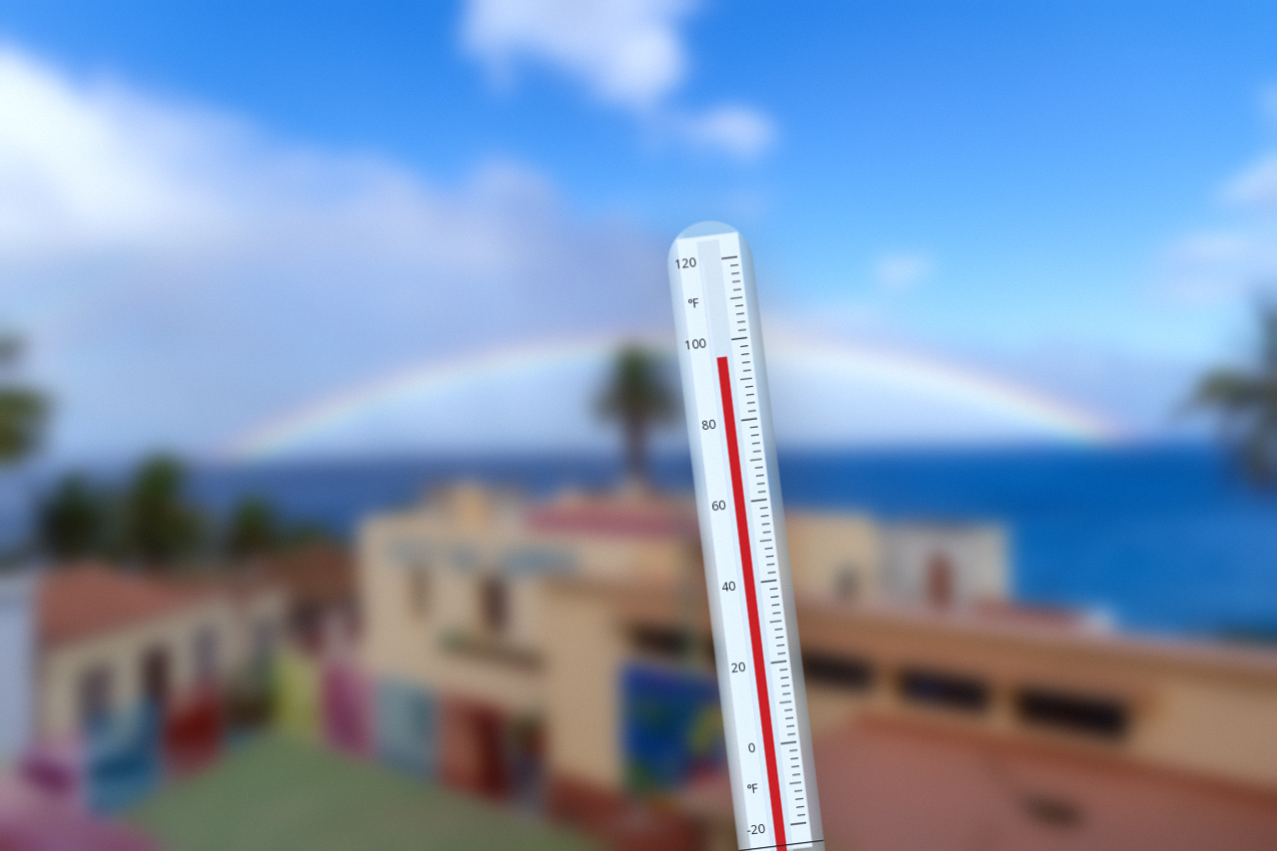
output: 96 °F
